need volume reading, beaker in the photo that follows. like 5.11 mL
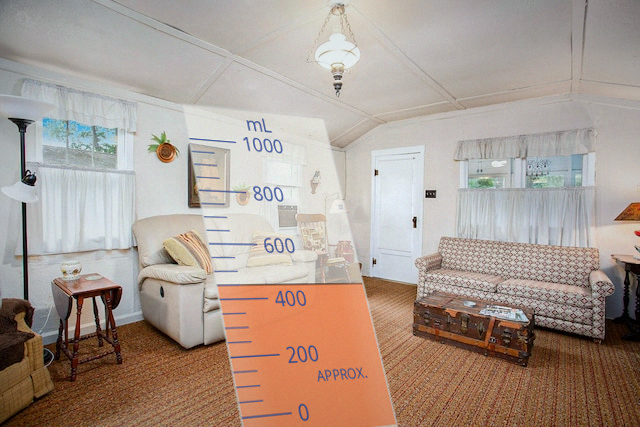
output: 450 mL
